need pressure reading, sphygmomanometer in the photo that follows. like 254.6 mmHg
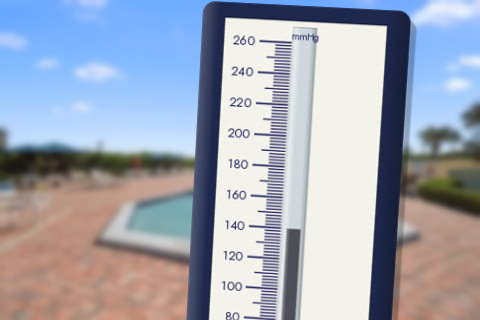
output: 140 mmHg
